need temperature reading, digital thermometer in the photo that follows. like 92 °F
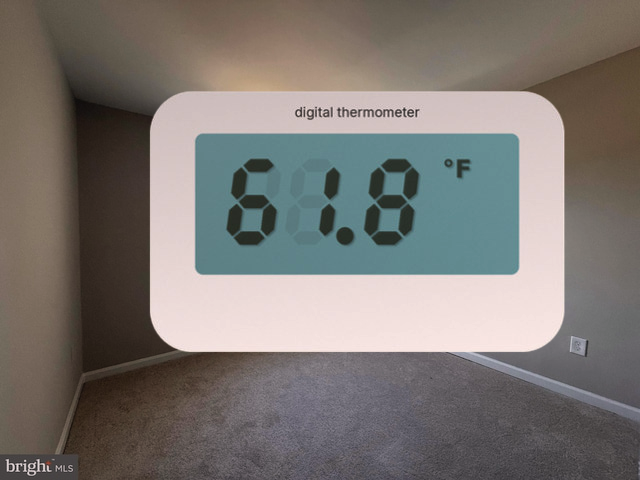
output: 61.8 °F
